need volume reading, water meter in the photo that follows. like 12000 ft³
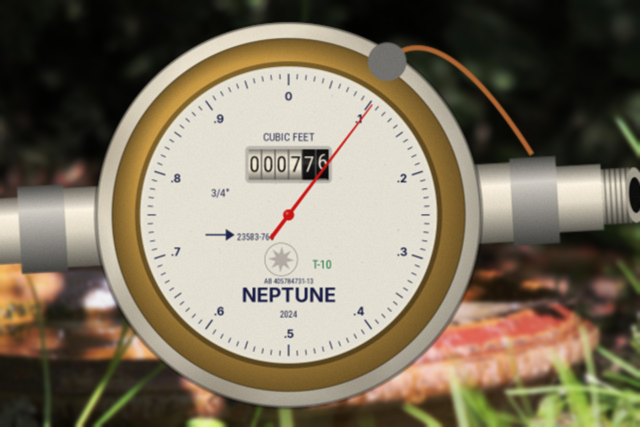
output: 776.10 ft³
